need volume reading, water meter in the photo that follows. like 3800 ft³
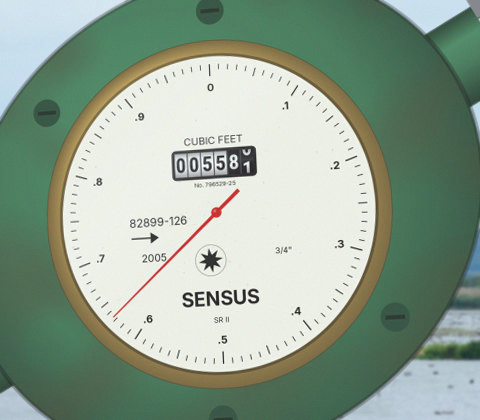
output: 5580.63 ft³
